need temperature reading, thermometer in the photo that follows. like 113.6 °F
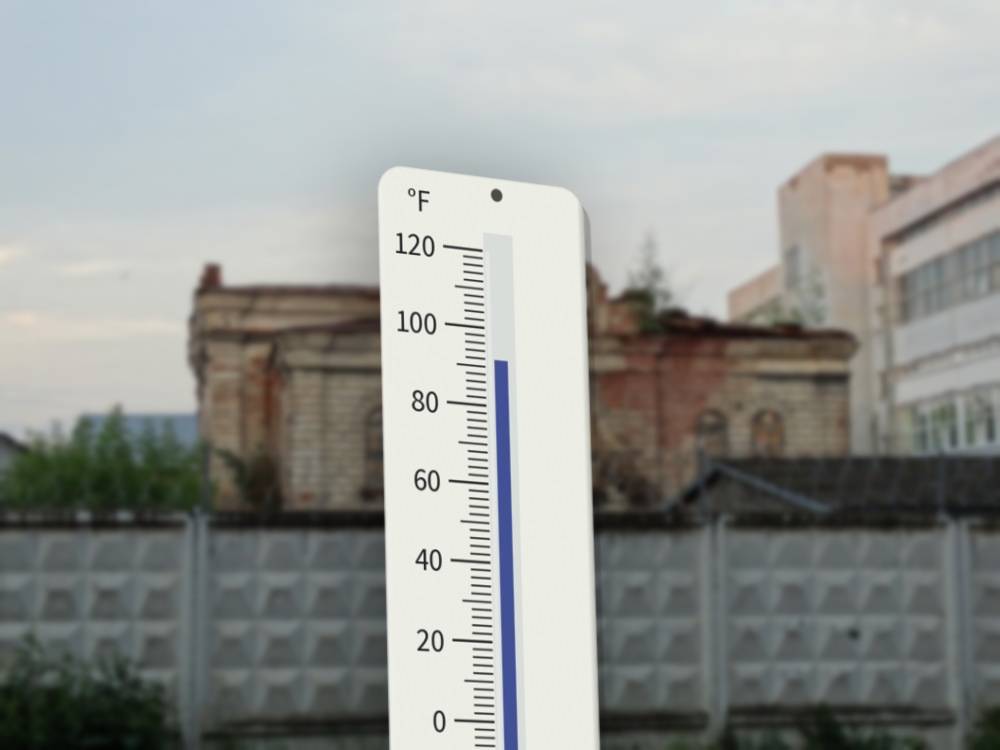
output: 92 °F
